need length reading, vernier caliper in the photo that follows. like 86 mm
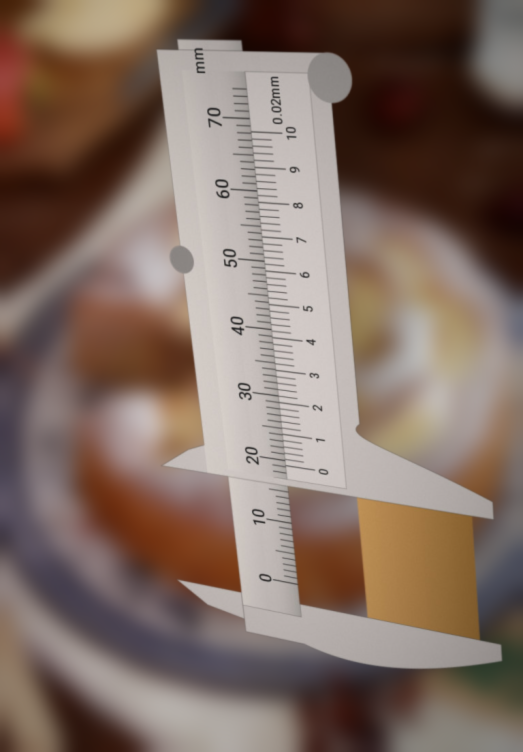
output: 19.2 mm
